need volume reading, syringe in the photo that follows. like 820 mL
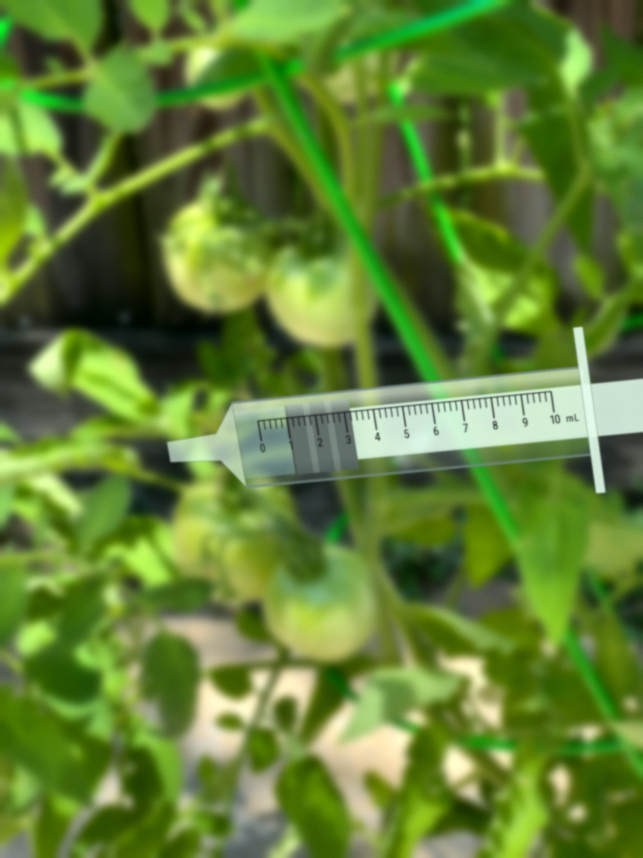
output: 1 mL
